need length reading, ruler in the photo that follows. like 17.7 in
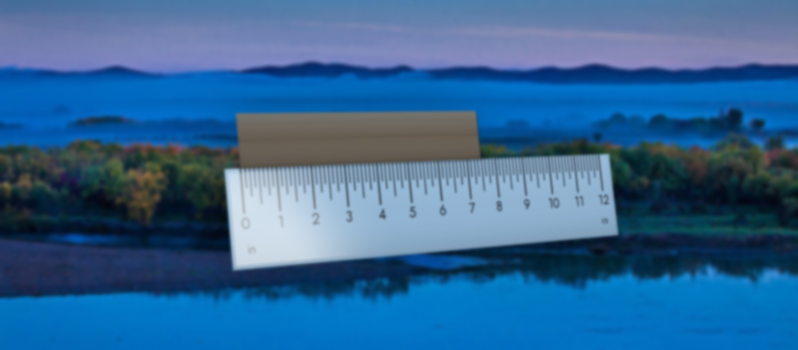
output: 7.5 in
